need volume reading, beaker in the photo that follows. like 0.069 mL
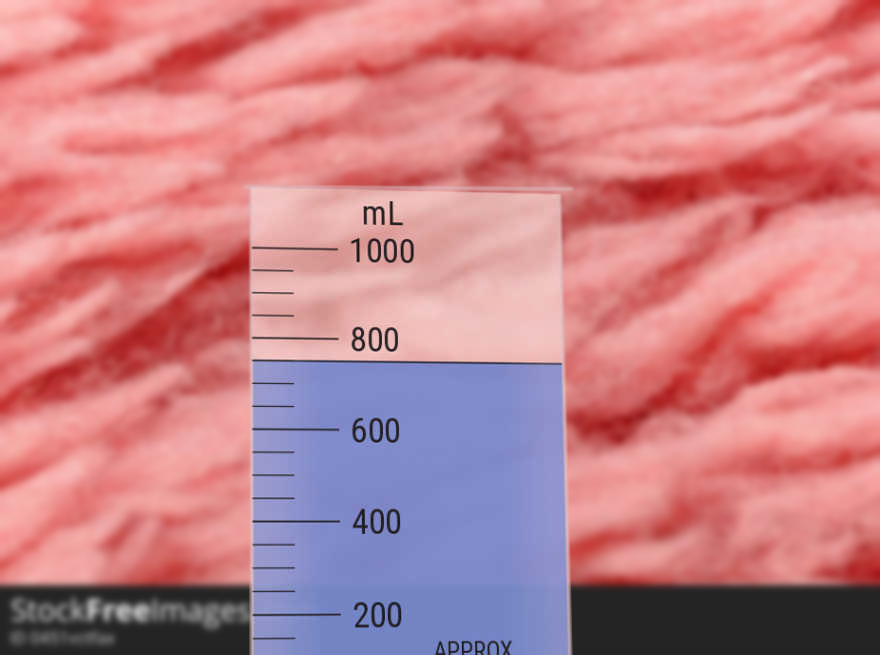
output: 750 mL
